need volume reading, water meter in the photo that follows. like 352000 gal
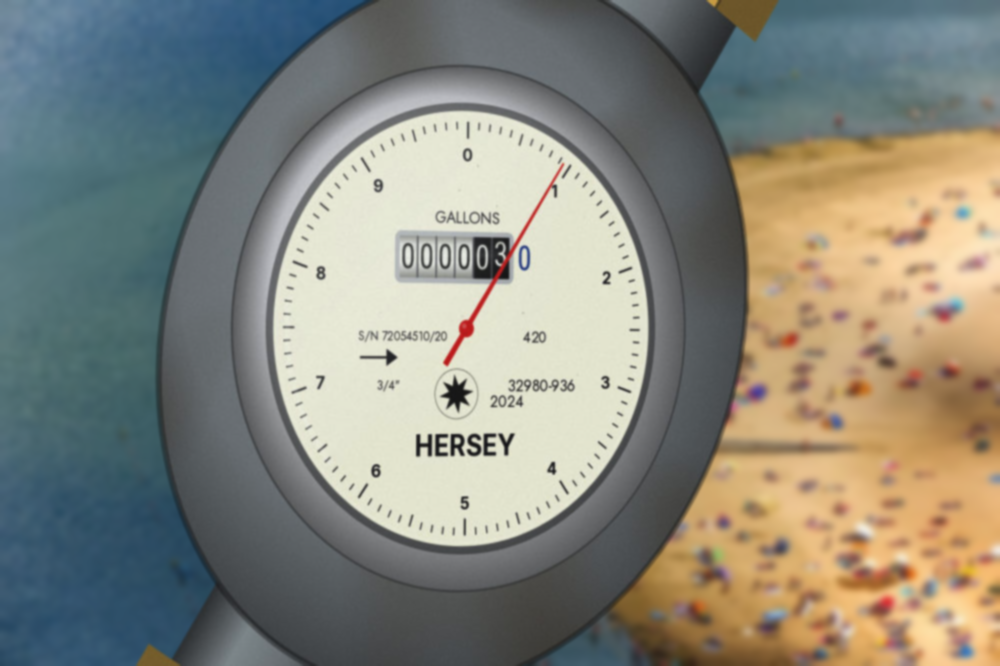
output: 30.9 gal
